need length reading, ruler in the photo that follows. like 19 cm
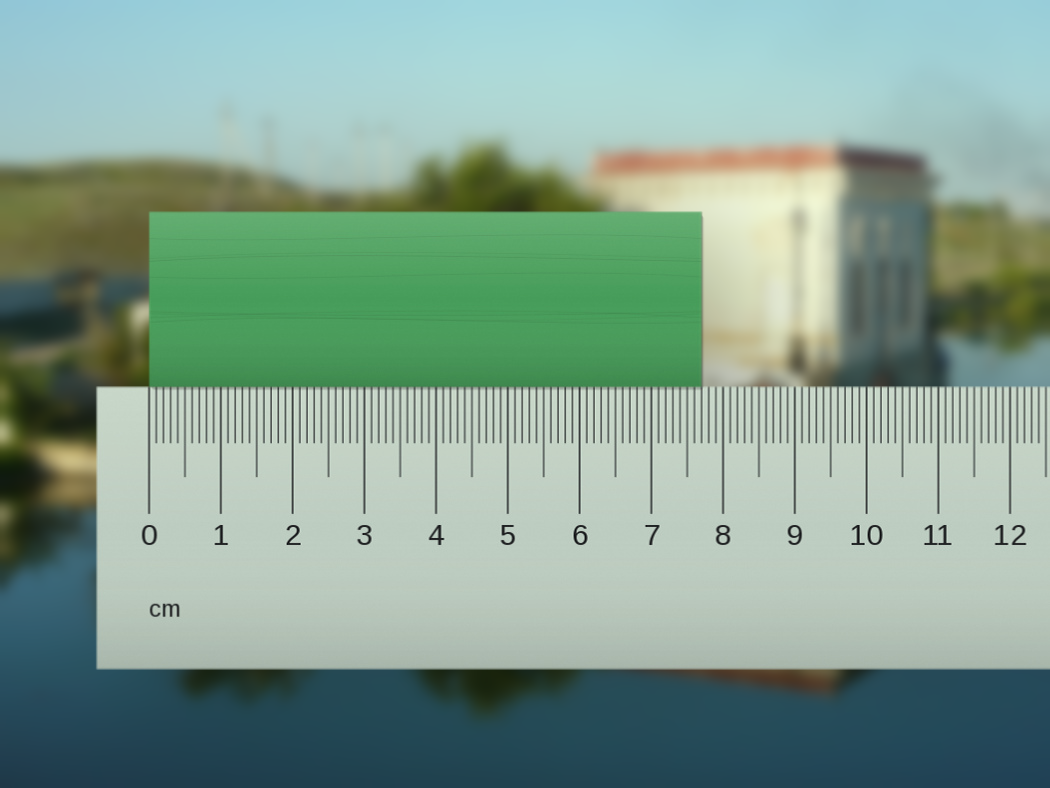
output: 7.7 cm
